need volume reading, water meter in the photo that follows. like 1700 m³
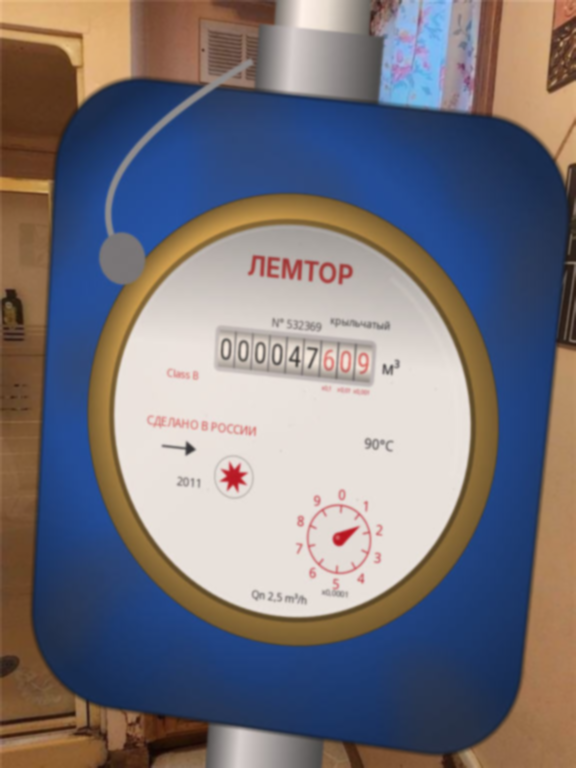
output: 47.6091 m³
